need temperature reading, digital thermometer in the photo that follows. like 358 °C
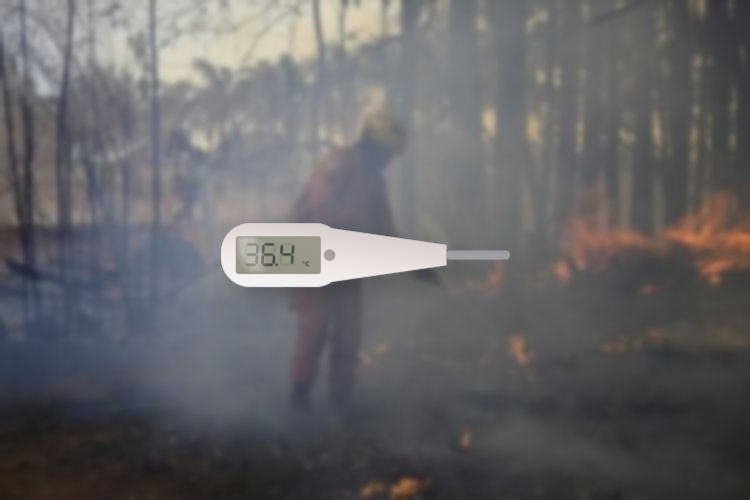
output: 36.4 °C
